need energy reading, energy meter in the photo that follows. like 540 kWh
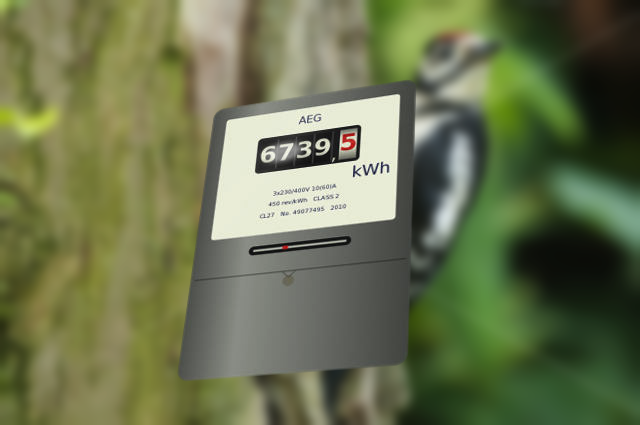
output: 6739.5 kWh
